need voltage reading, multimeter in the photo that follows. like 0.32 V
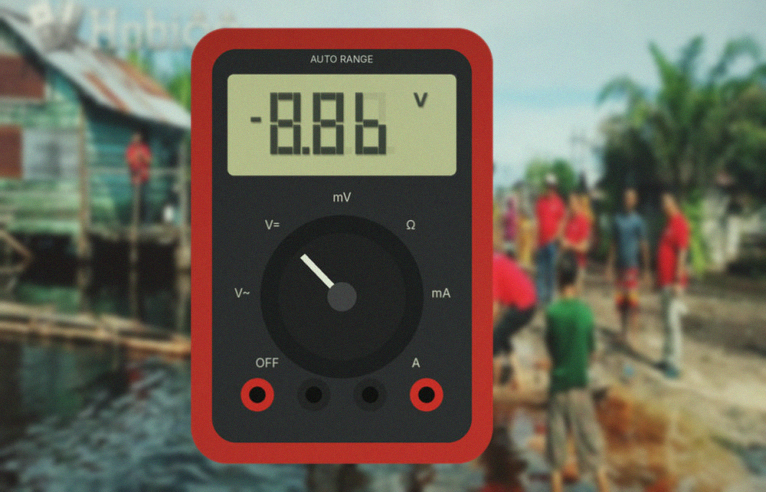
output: -8.86 V
